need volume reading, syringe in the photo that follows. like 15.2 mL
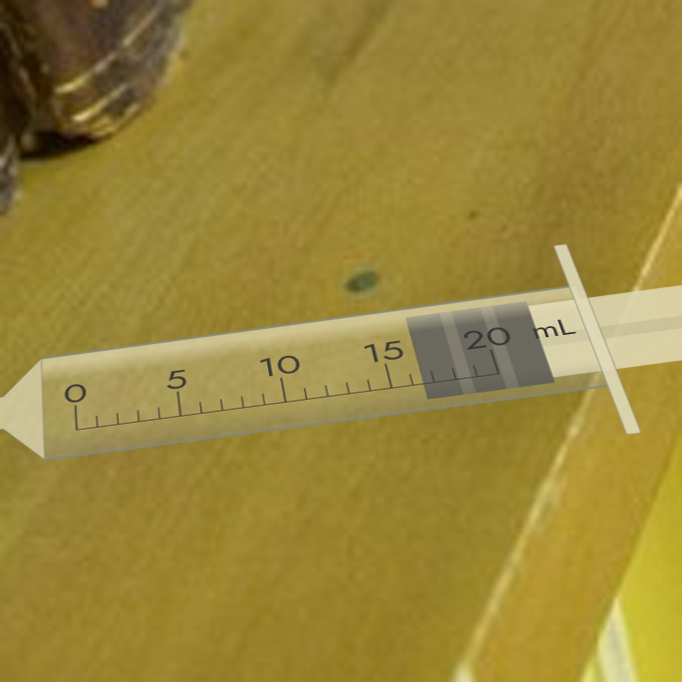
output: 16.5 mL
